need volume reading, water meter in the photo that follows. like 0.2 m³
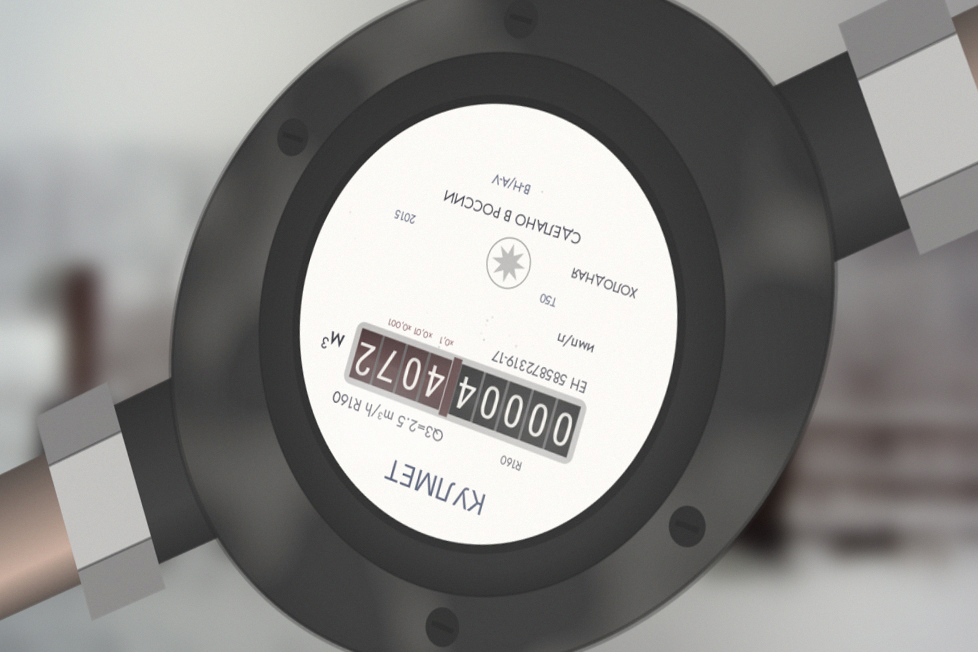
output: 4.4072 m³
